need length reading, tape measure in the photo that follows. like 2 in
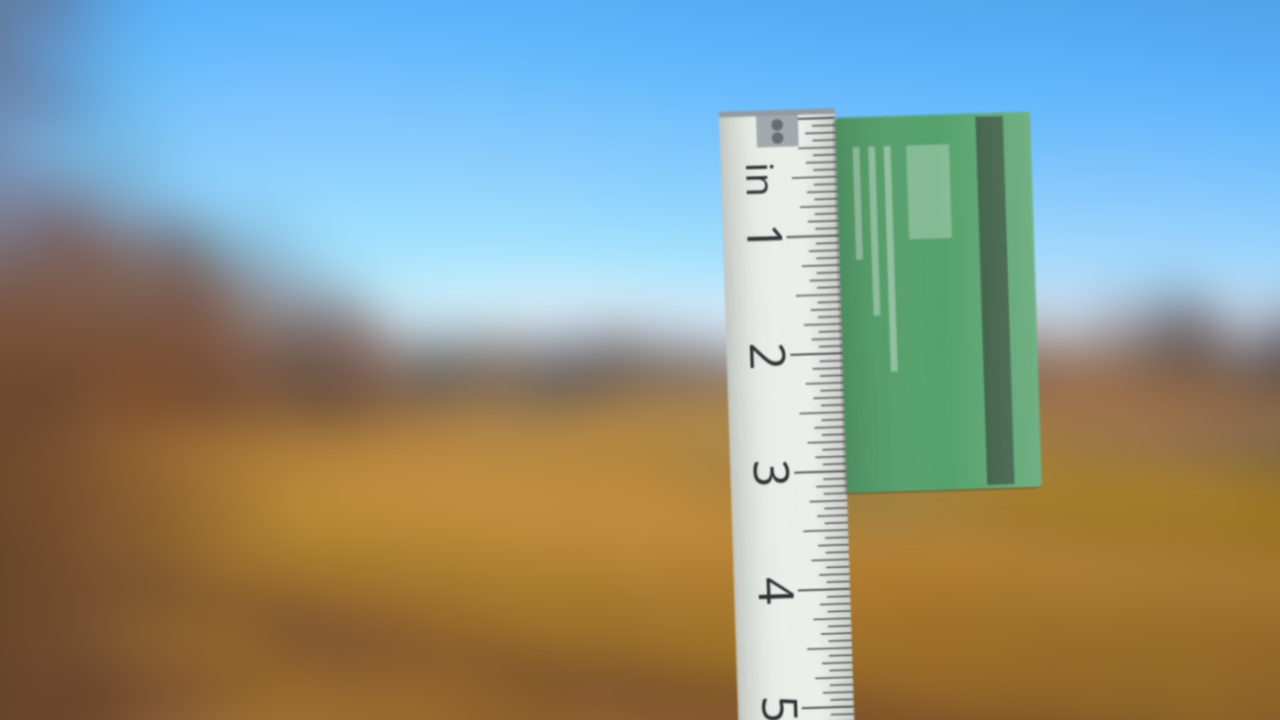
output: 3.1875 in
